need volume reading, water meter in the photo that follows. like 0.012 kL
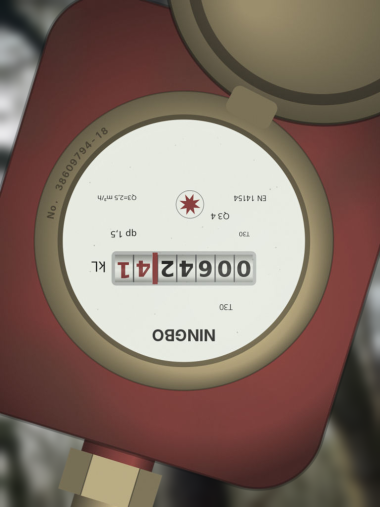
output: 642.41 kL
